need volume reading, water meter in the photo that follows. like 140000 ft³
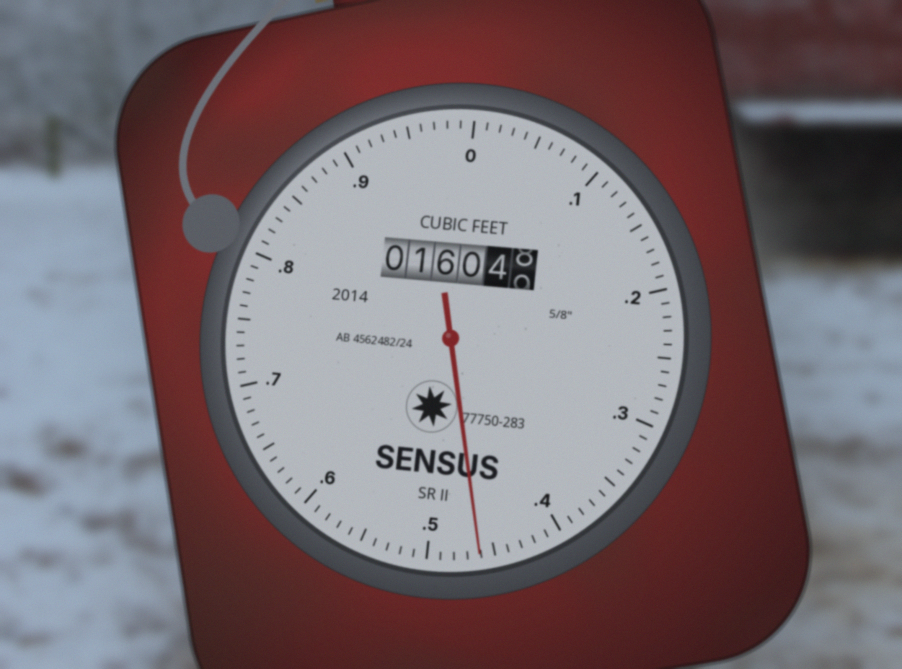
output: 16048.46 ft³
